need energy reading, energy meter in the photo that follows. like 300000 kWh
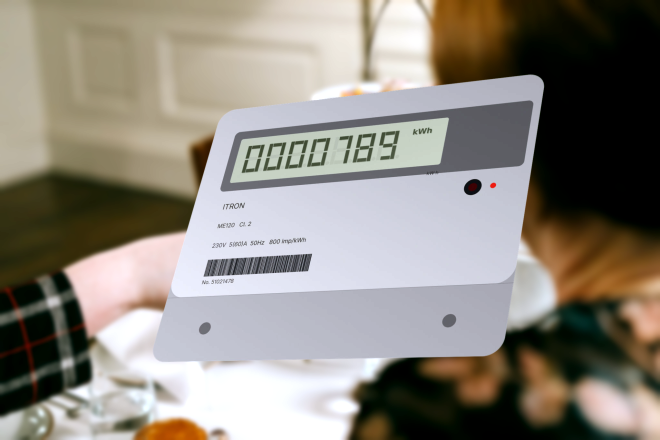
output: 789 kWh
